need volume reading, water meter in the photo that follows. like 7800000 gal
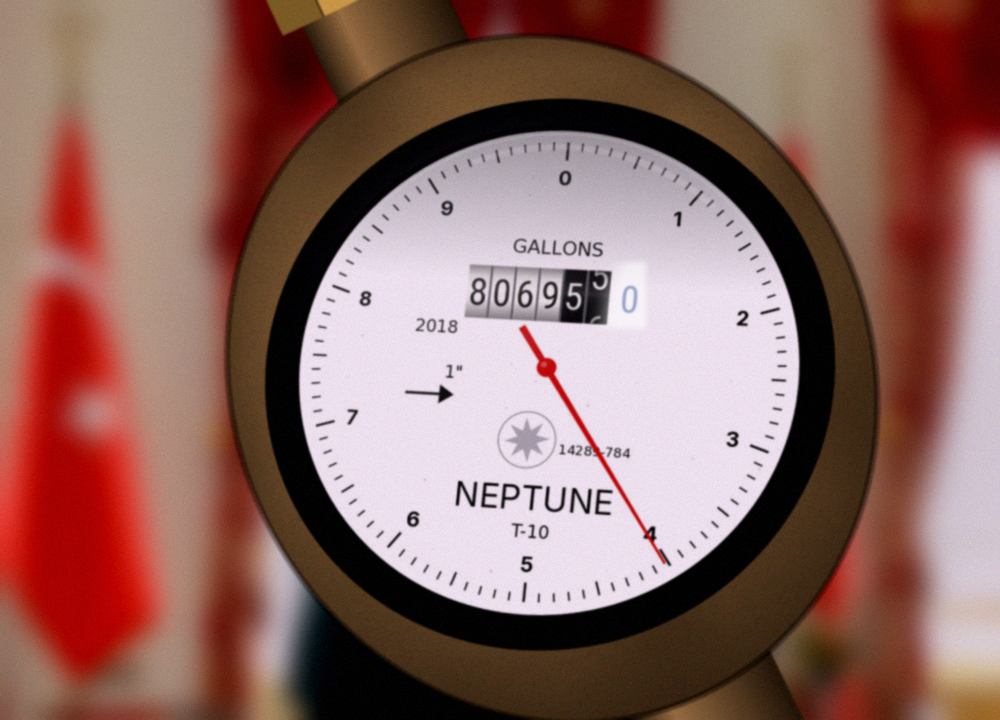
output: 8069554.0 gal
